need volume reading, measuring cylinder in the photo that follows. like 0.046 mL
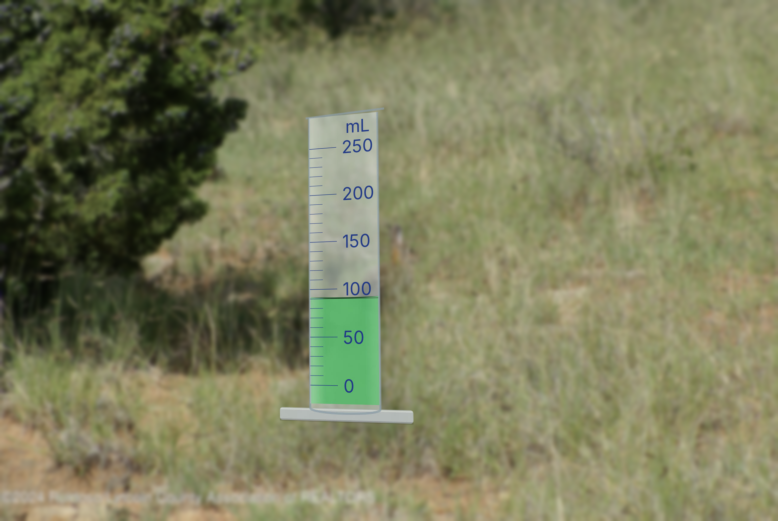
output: 90 mL
